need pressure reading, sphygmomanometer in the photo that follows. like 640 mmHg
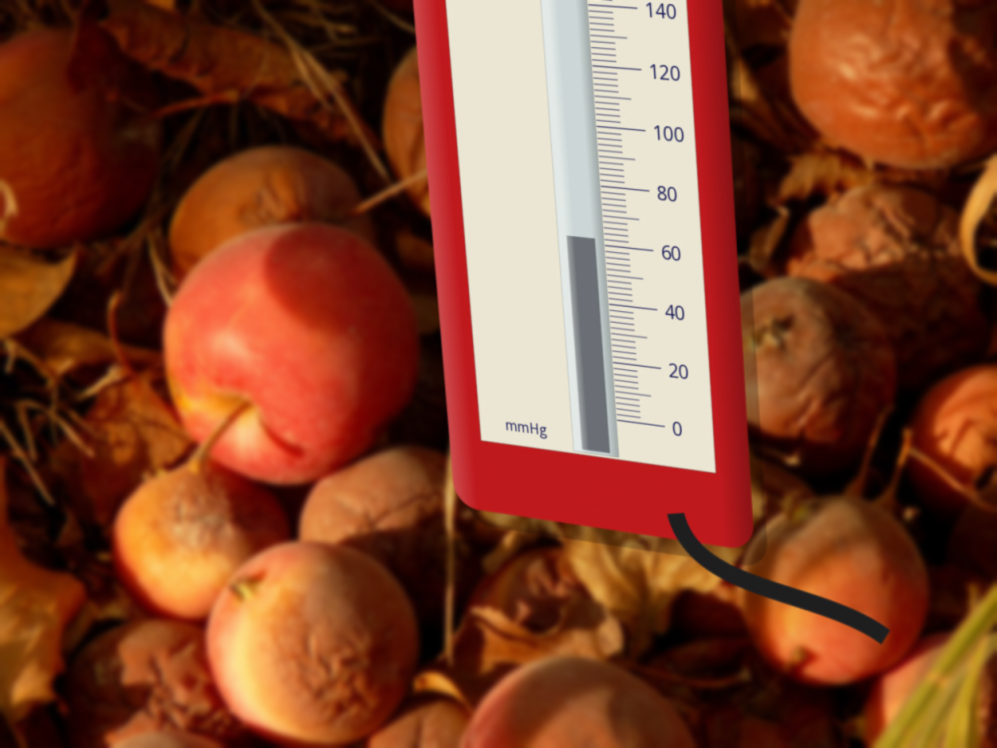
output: 62 mmHg
